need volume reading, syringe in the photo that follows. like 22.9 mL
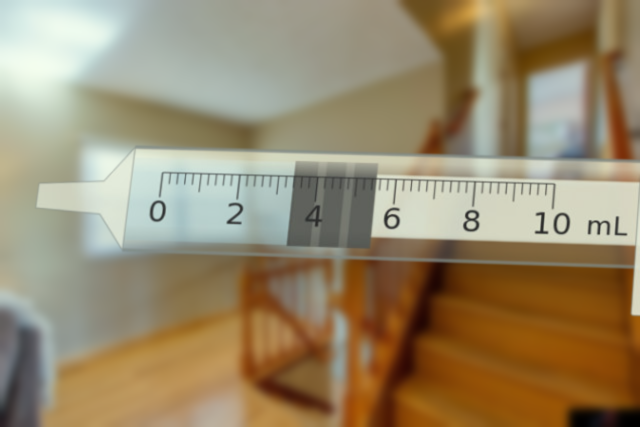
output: 3.4 mL
